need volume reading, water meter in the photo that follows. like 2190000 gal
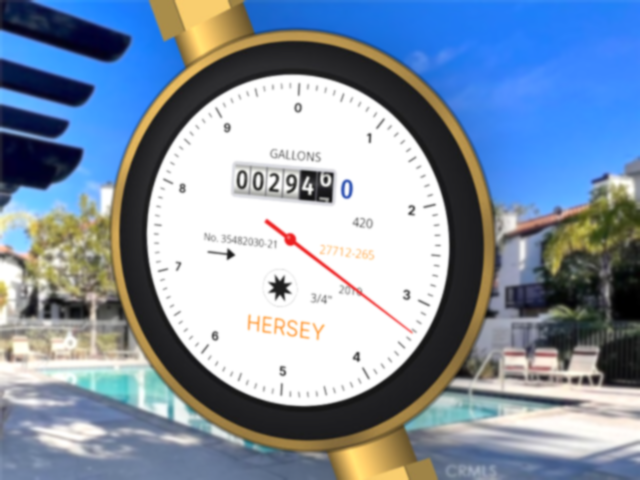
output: 29463.3 gal
